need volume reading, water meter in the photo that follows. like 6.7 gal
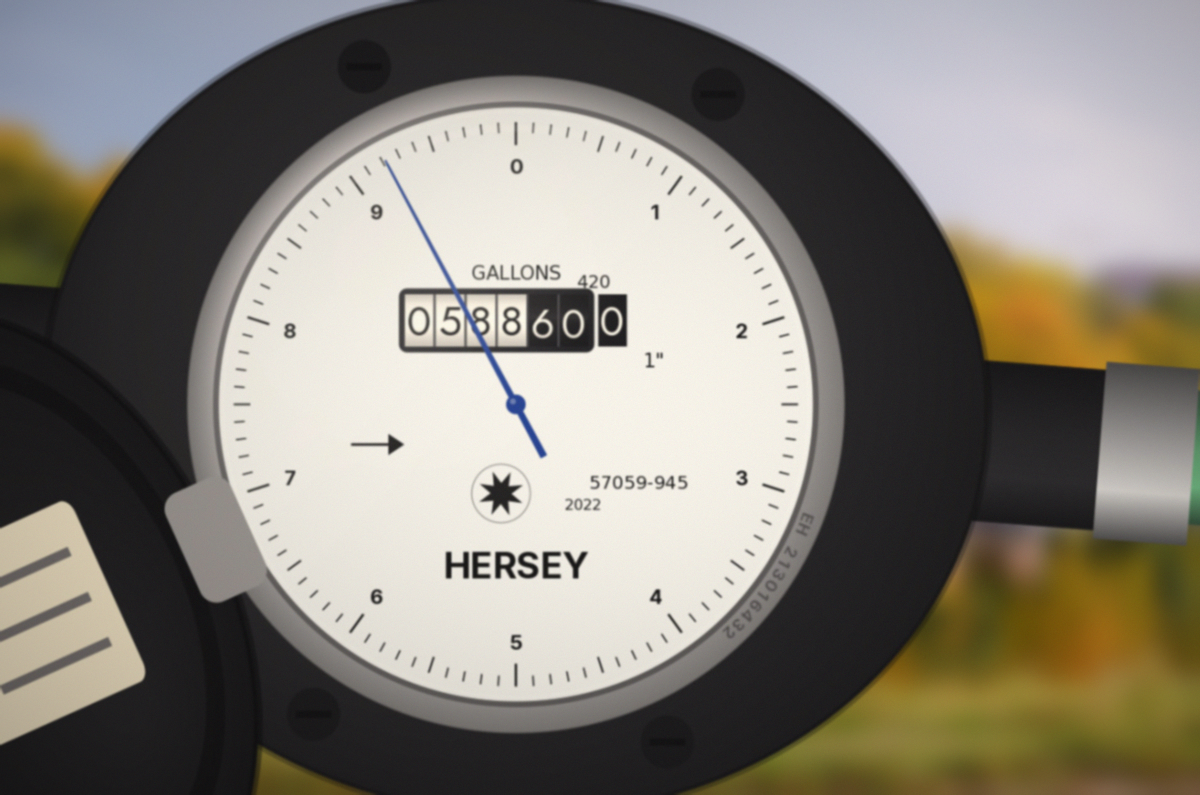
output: 588599.2 gal
